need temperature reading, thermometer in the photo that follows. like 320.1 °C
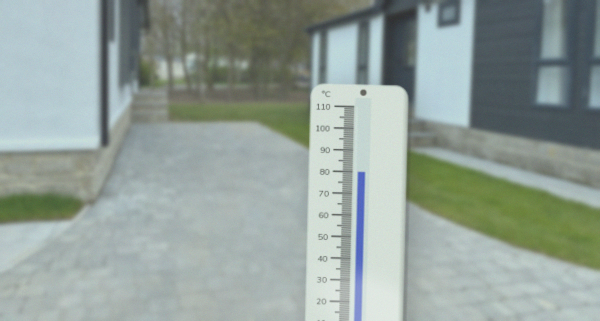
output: 80 °C
